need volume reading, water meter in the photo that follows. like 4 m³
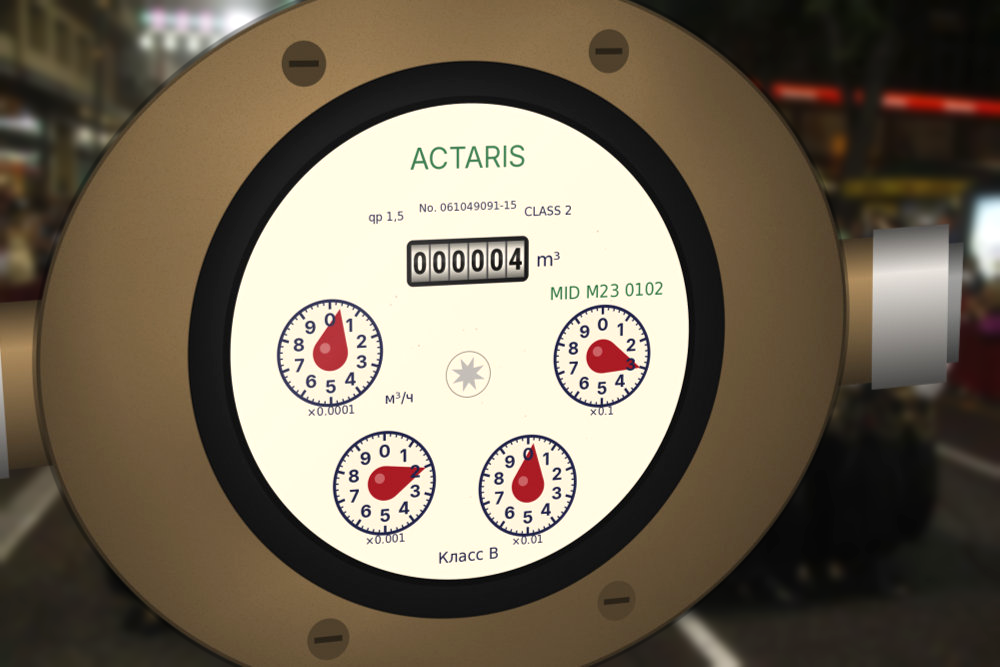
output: 4.3020 m³
